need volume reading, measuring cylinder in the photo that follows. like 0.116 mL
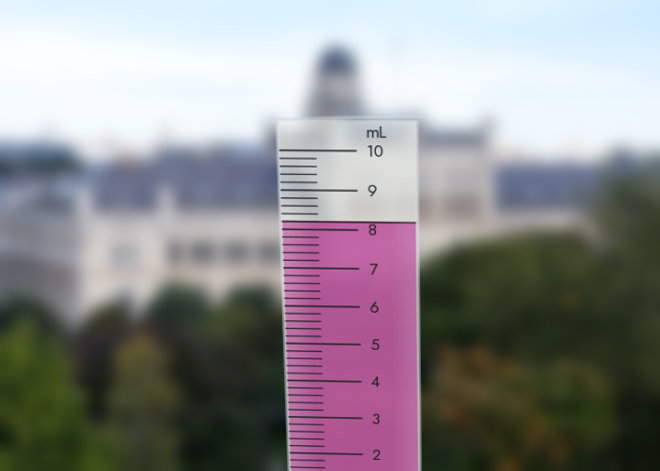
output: 8.2 mL
